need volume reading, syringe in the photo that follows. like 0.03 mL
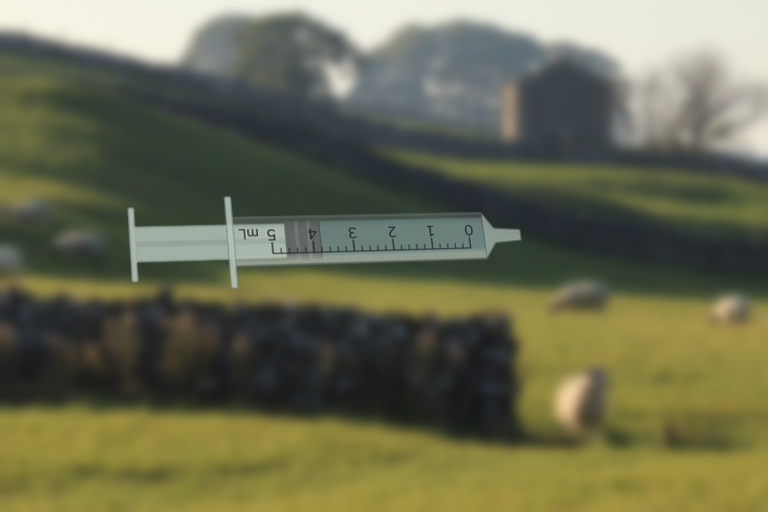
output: 3.8 mL
